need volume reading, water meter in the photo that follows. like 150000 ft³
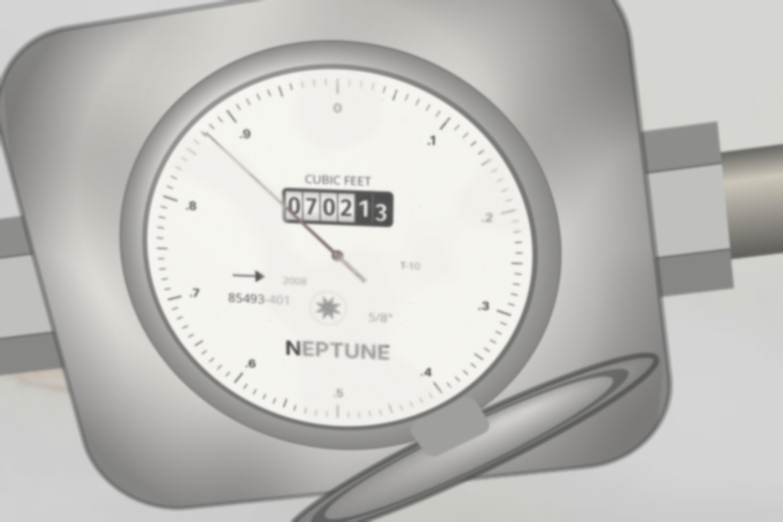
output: 70212.87 ft³
